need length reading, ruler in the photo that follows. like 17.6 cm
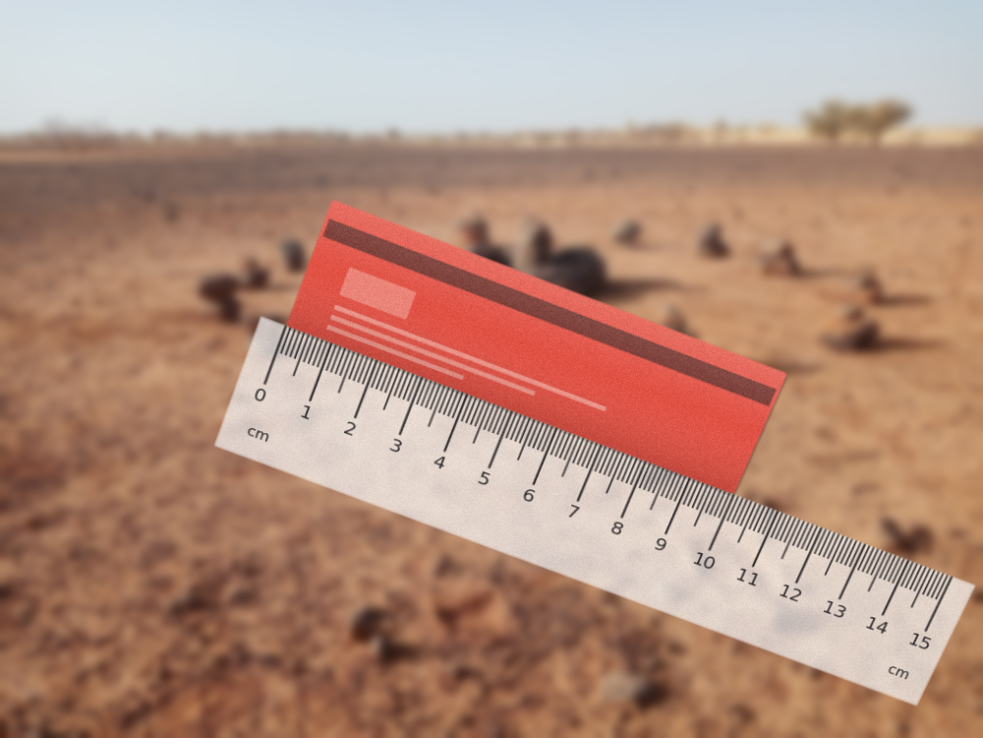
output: 10 cm
